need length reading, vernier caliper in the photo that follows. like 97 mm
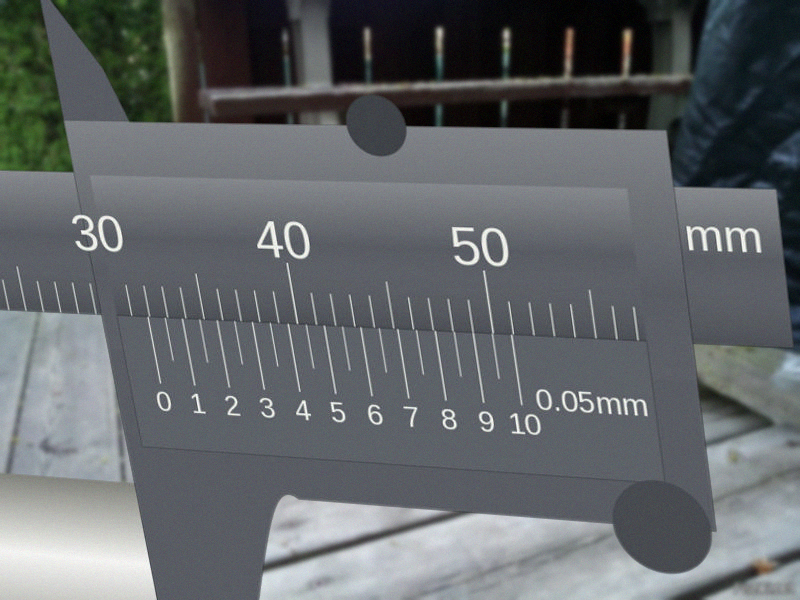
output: 31.9 mm
